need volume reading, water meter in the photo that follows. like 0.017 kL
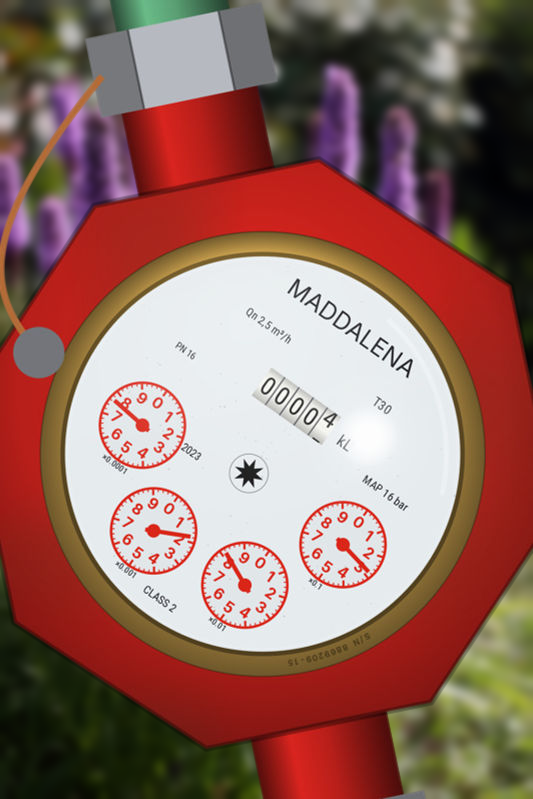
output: 4.2817 kL
